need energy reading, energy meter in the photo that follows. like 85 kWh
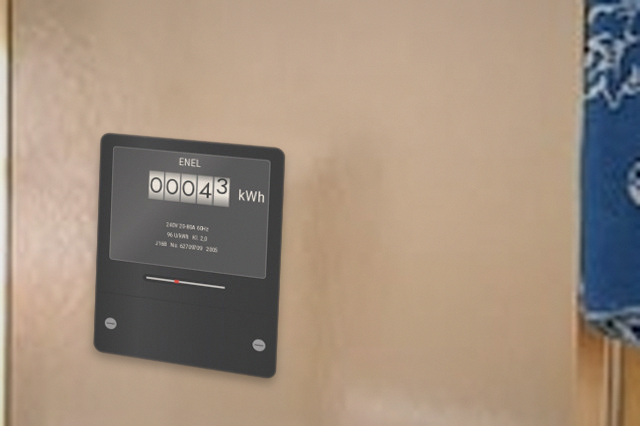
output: 43 kWh
